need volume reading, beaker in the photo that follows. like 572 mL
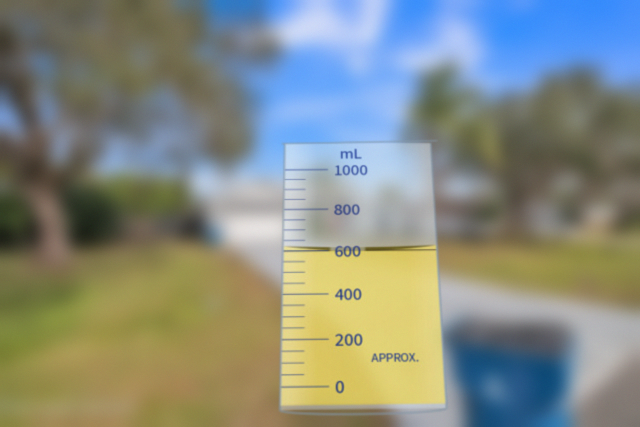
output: 600 mL
